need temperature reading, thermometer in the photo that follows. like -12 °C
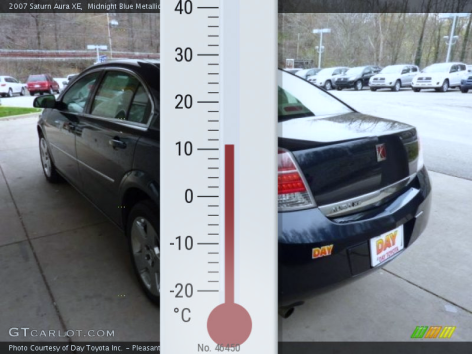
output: 11 °C
